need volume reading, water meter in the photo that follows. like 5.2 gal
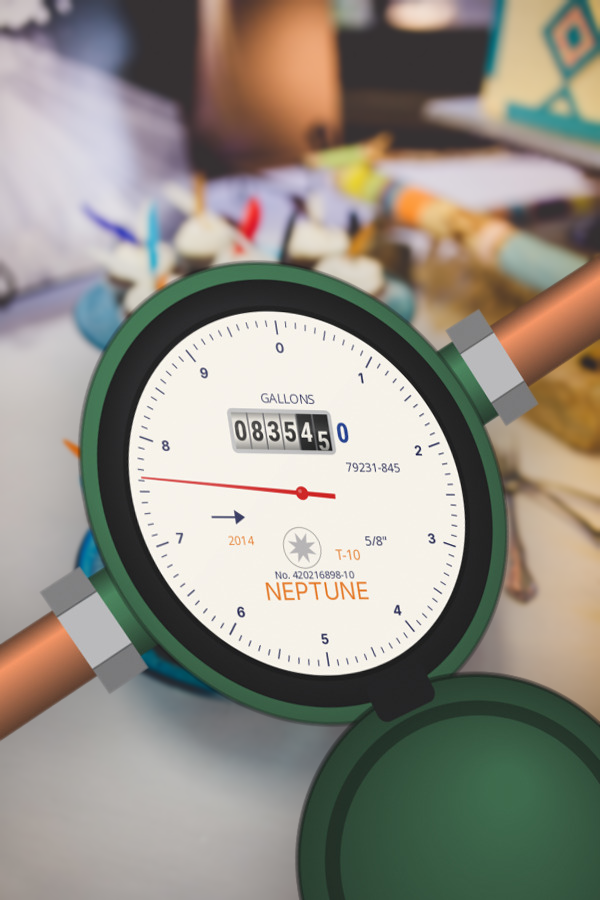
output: 835447.6 gal
